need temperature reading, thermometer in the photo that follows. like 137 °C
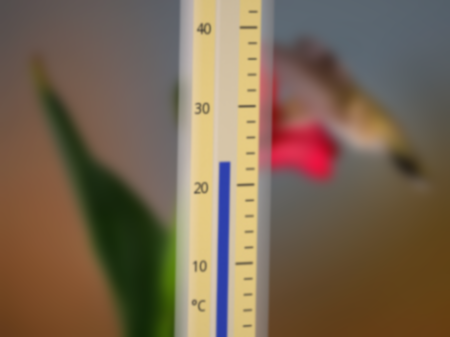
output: 23 °C
